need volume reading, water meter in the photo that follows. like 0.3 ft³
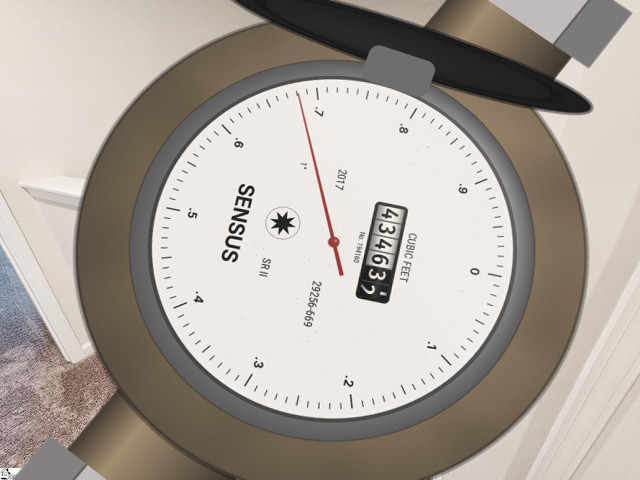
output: 434631.68 ft³
